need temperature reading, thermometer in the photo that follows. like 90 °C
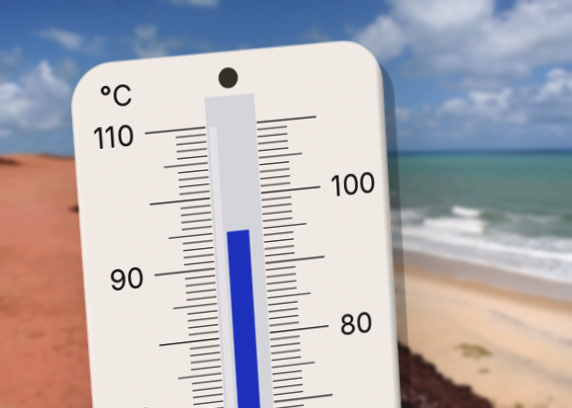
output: 95 °C
